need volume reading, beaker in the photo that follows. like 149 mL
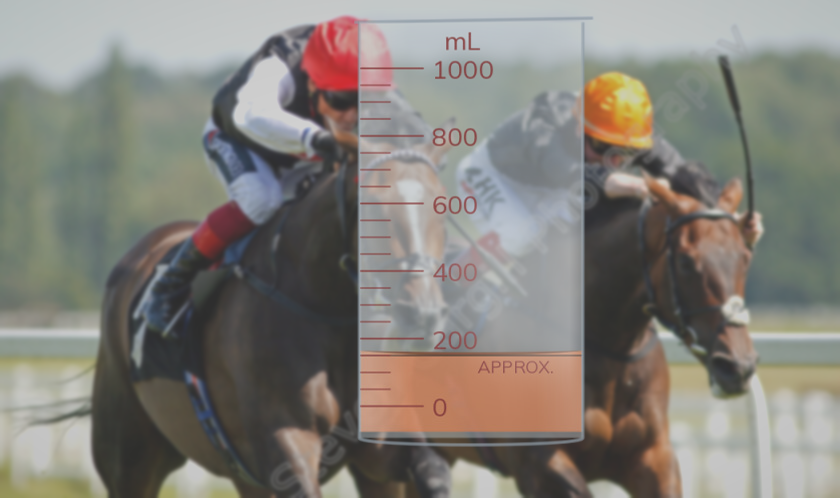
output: 150 mL
